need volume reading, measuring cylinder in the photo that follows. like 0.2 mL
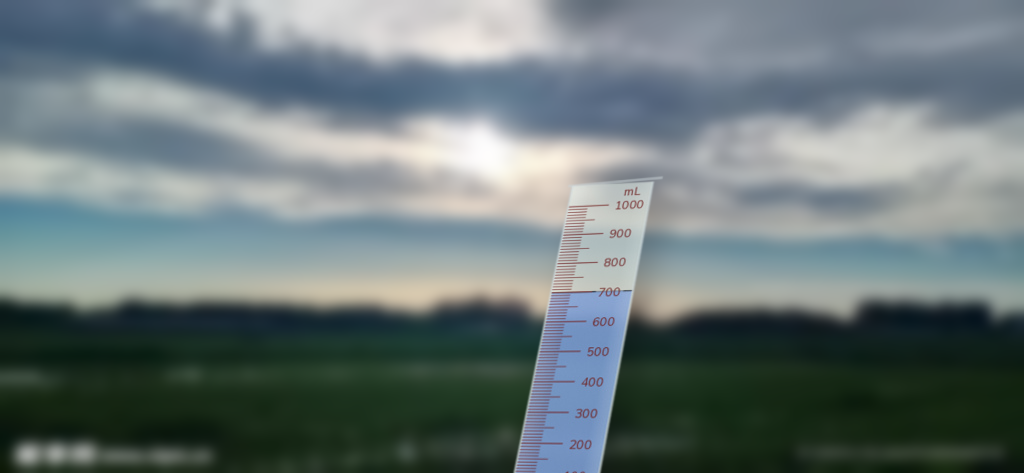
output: 700 mL
